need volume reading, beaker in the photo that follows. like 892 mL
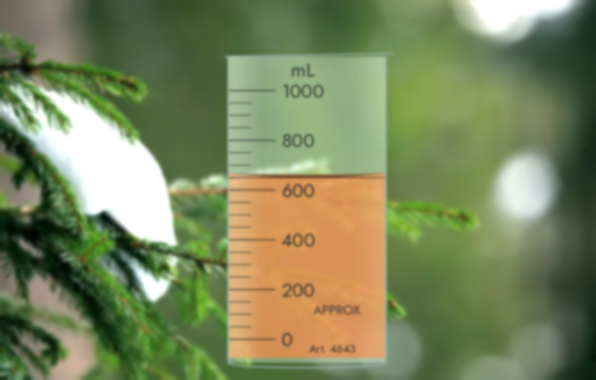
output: 650 mL
